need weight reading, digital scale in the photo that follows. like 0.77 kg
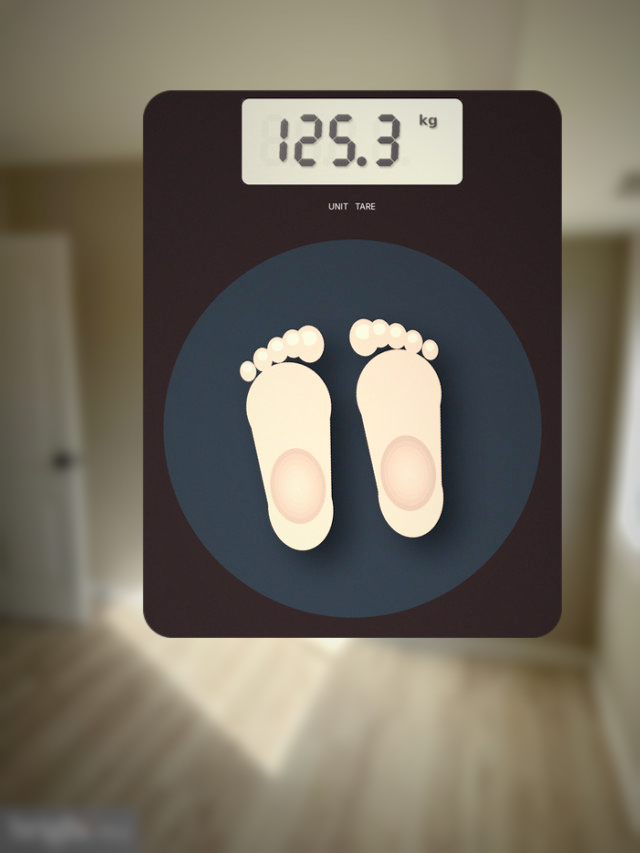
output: 125.3 kg
